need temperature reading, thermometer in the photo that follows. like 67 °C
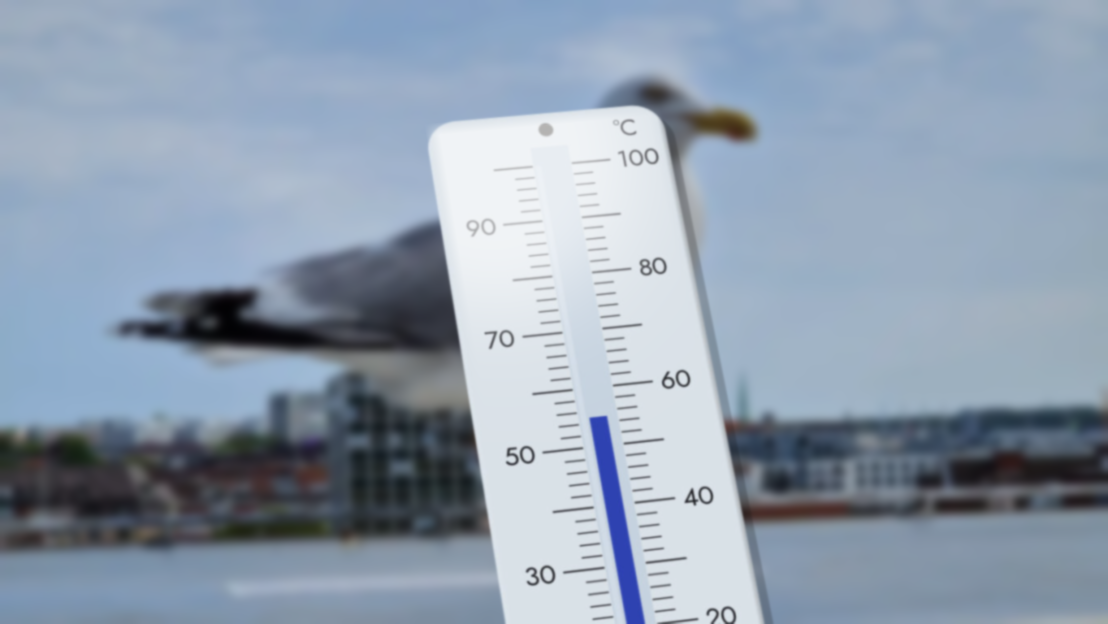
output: 55 °C
